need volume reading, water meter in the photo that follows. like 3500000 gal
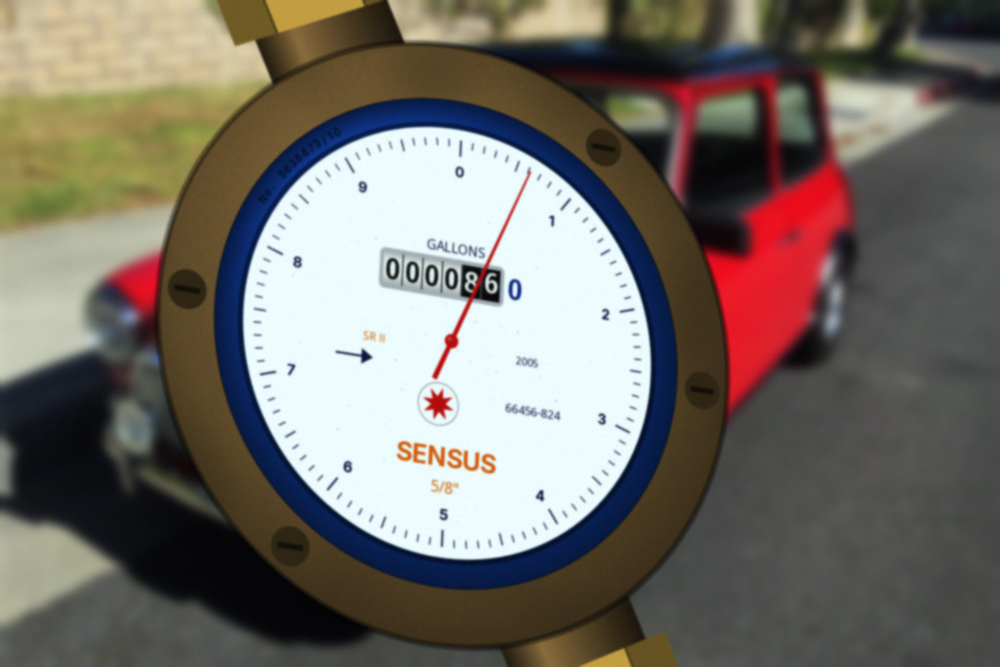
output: 860.6 gal
